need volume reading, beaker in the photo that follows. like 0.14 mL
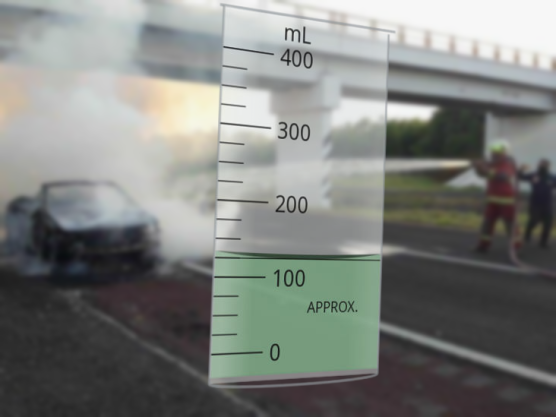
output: 125 mL
